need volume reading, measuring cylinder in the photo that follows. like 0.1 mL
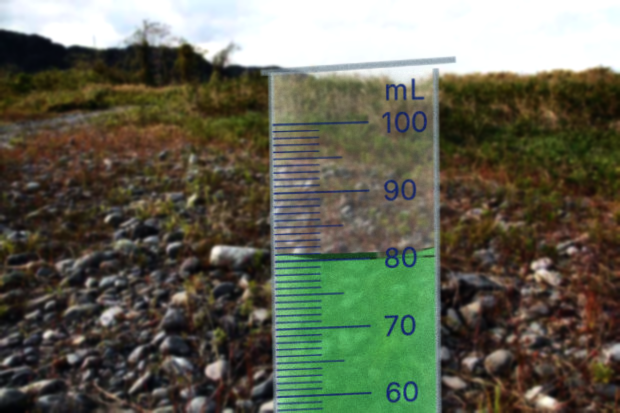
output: 80 mL
